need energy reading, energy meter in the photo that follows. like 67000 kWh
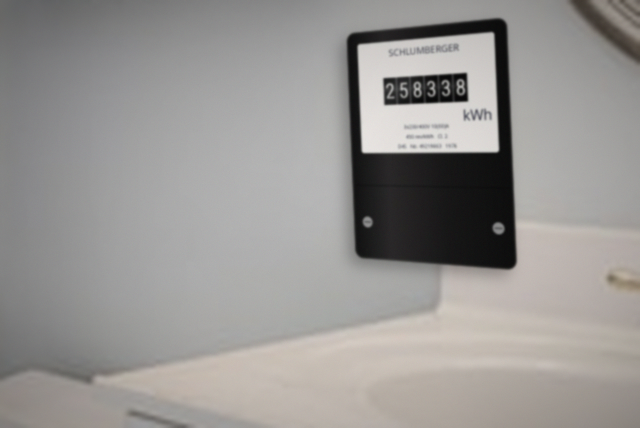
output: 258338 kWh
